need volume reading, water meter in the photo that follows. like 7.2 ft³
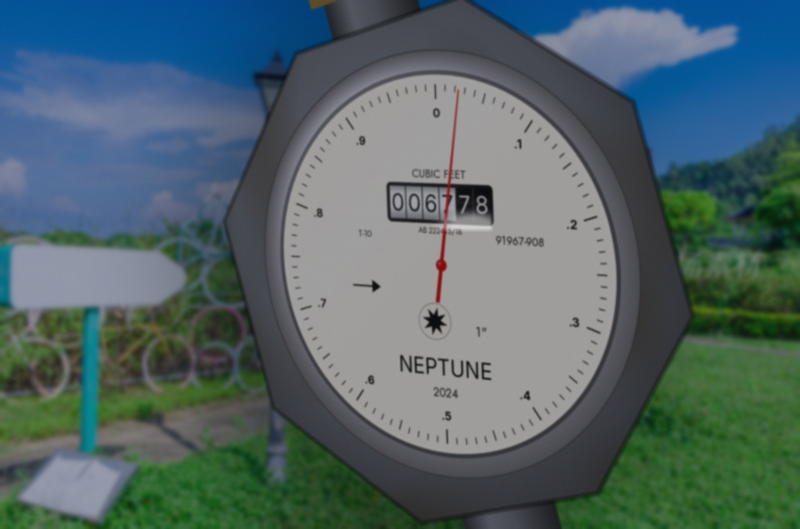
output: 6778.02 ft³
